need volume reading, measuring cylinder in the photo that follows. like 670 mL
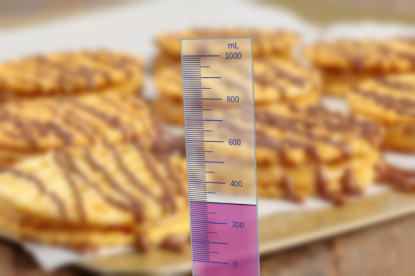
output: 300 mL
